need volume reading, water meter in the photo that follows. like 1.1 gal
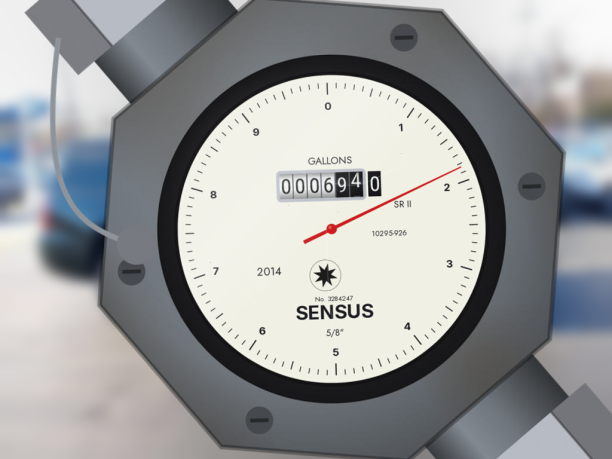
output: 6941.8 gal
